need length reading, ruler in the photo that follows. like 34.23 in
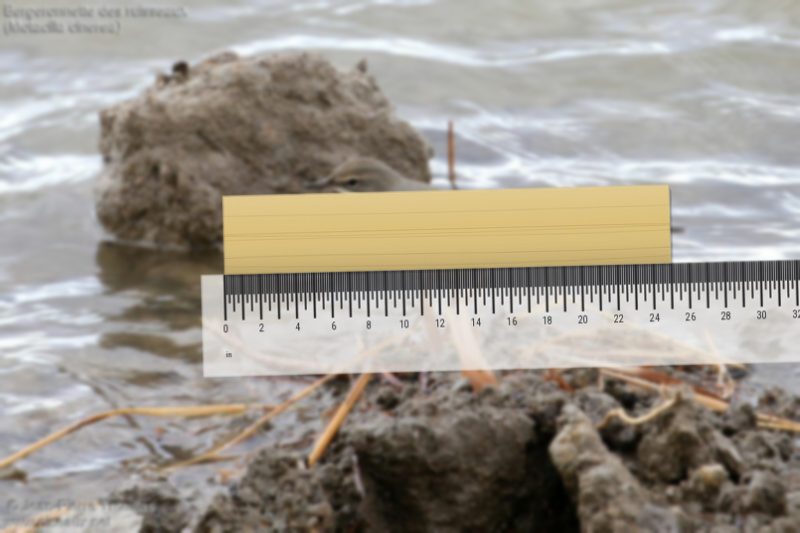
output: 25 in
